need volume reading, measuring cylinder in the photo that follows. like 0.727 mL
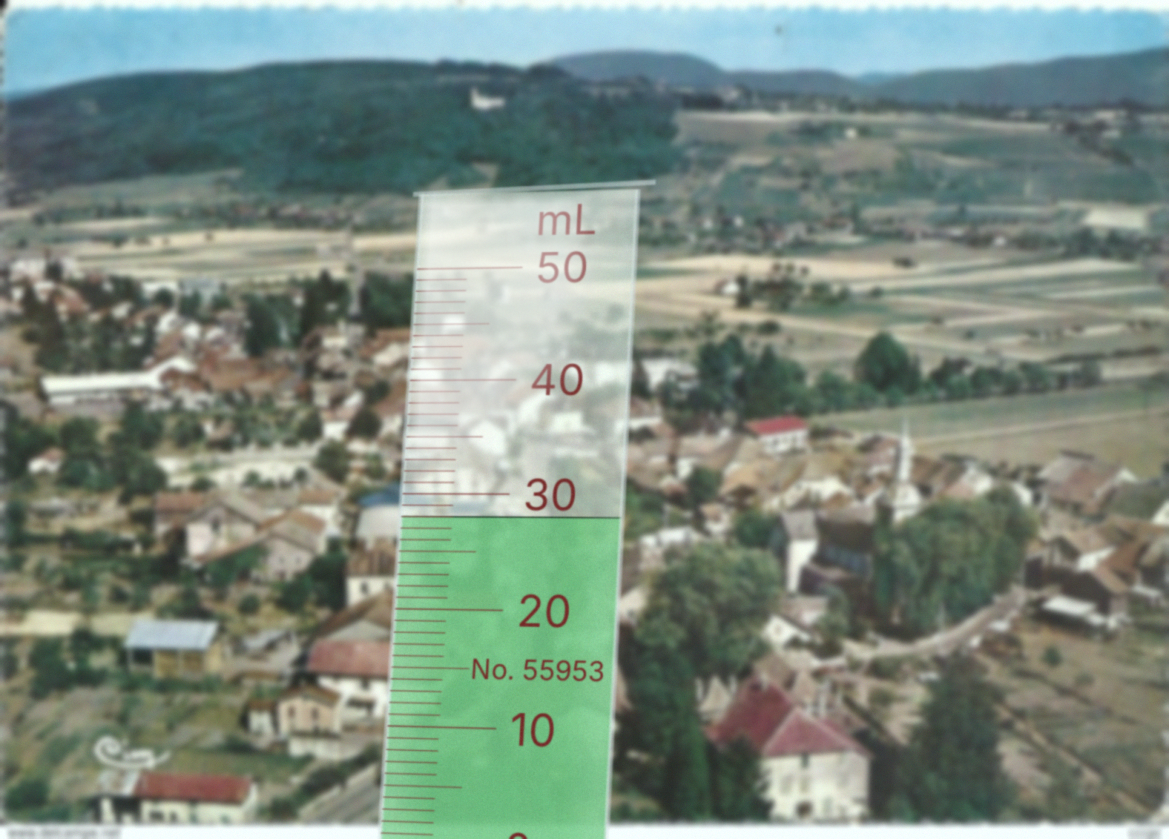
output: 28 mL
